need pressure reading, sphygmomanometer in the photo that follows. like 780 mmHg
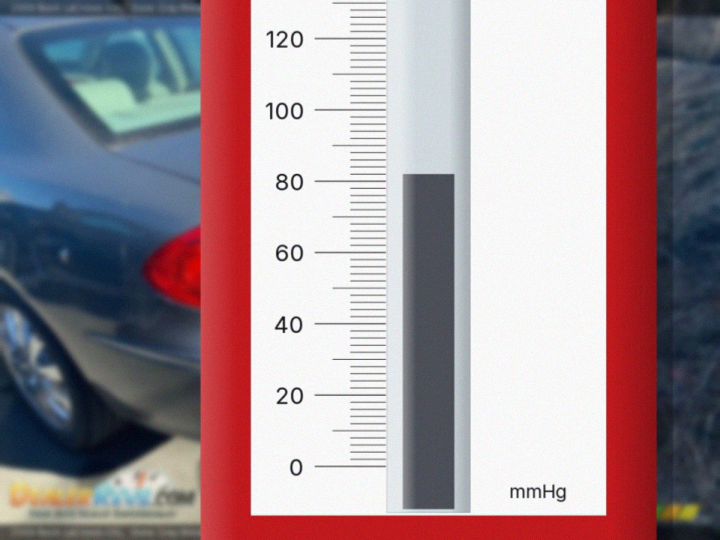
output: 82 mmHg
